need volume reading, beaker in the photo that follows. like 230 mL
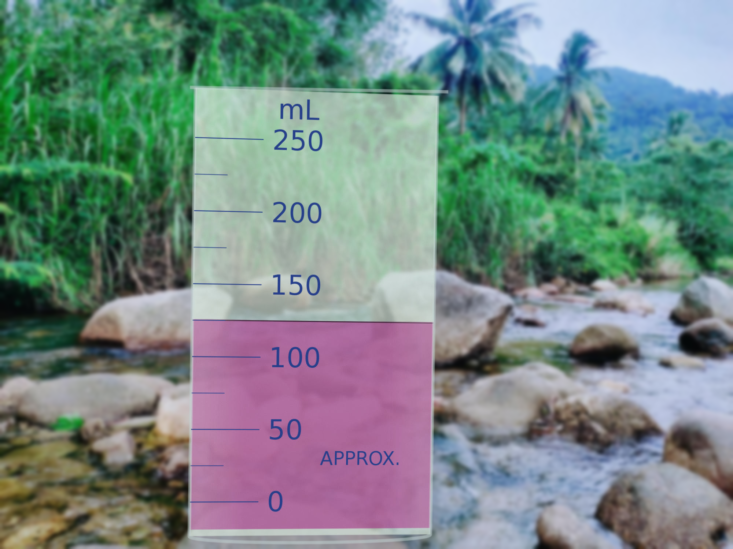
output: 125 mL
